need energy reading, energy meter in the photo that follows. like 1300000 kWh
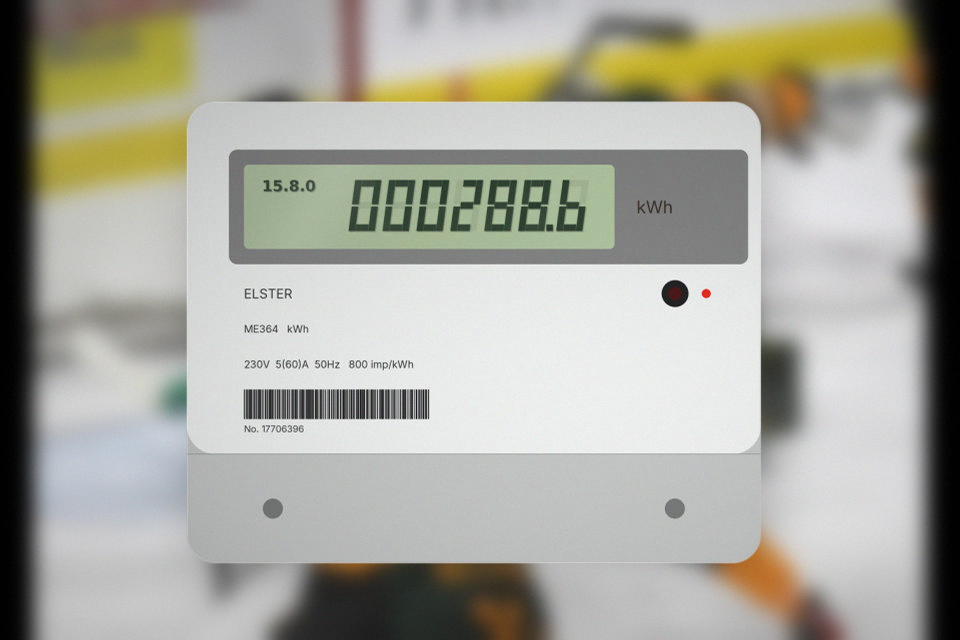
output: 288.6 kWh
